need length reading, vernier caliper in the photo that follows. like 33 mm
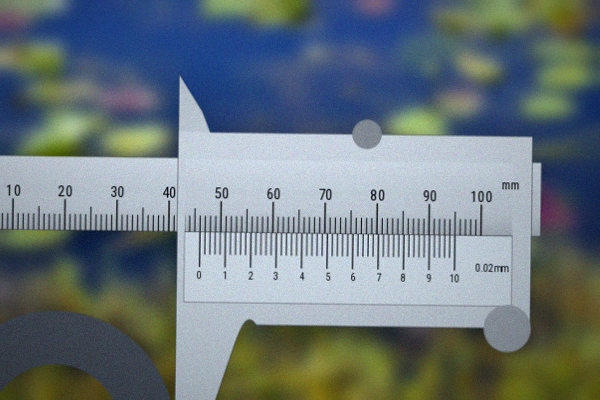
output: 46.0 mm
